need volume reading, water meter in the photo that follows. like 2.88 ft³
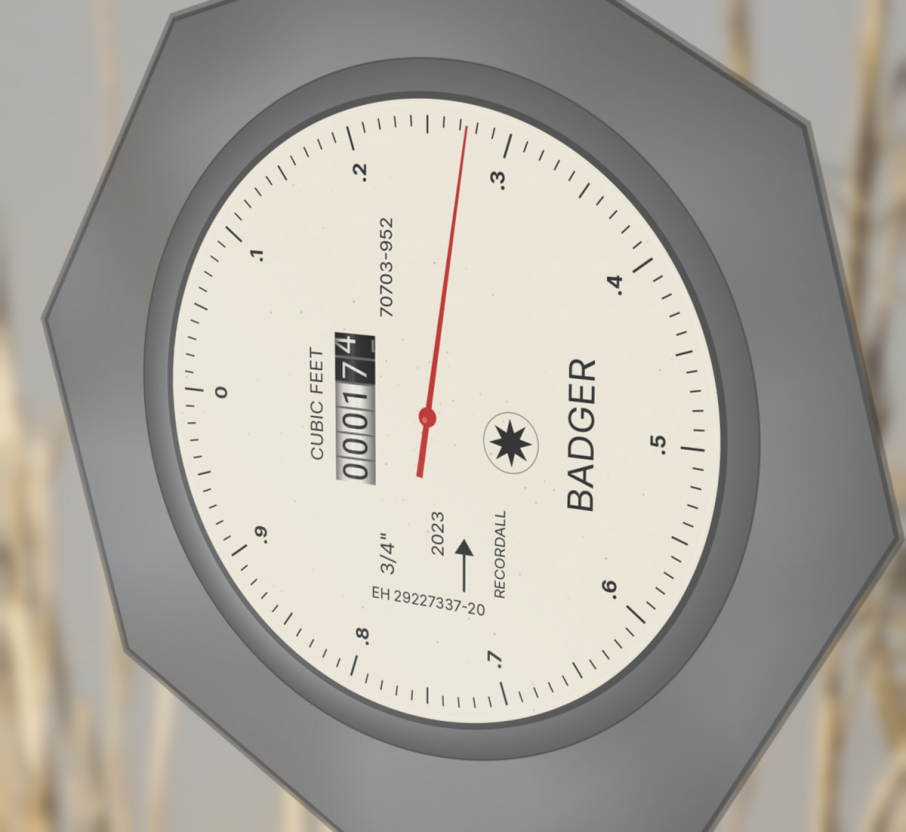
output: 174.27 ft³
